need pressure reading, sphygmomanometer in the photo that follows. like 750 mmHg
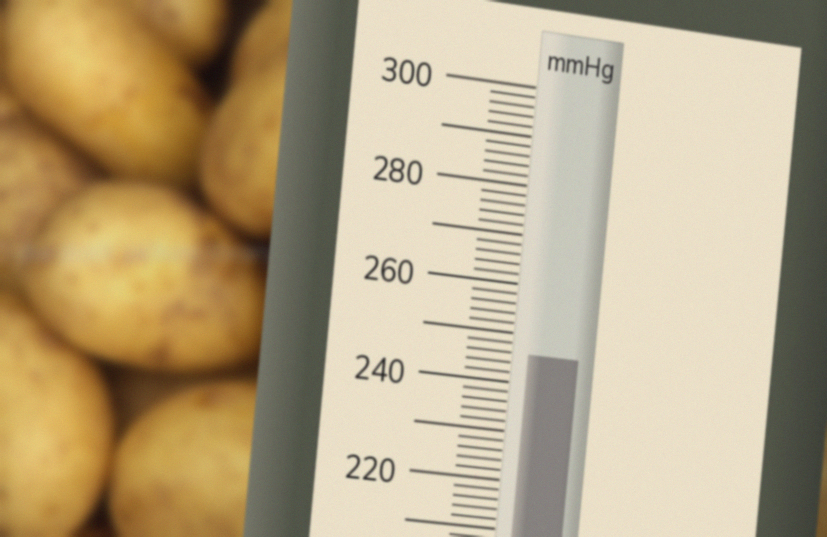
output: 246 mmHg
